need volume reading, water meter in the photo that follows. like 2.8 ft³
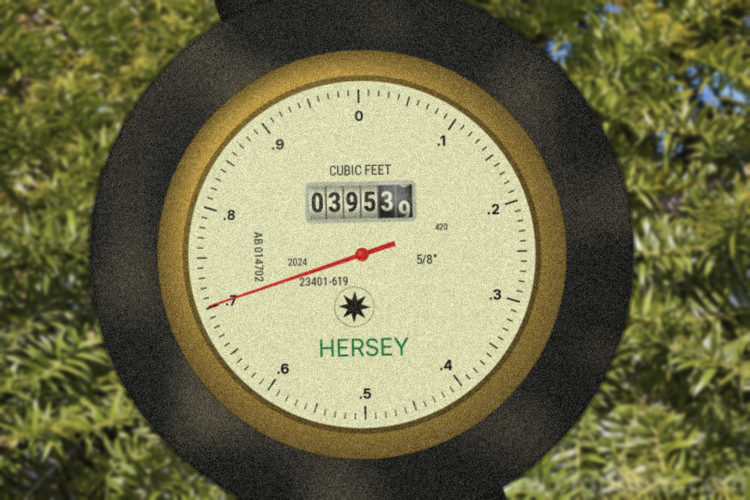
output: 39538.70 ft³
